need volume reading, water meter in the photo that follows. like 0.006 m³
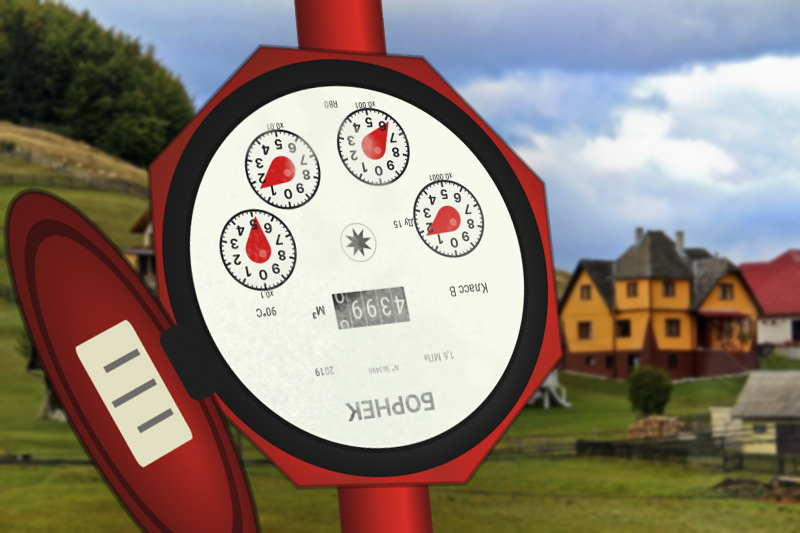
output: 43998.5161 m³
